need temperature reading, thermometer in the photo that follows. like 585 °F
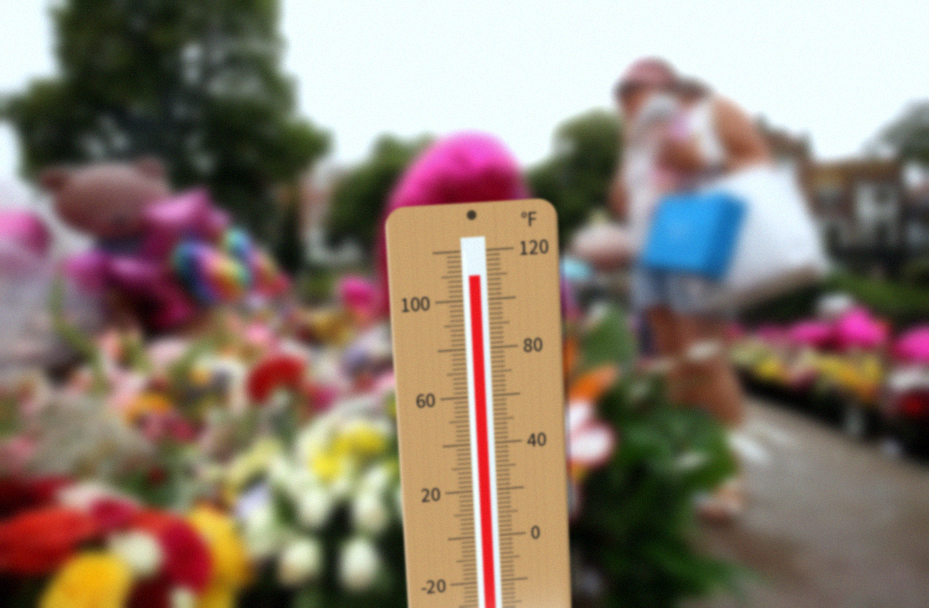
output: 110 °F
